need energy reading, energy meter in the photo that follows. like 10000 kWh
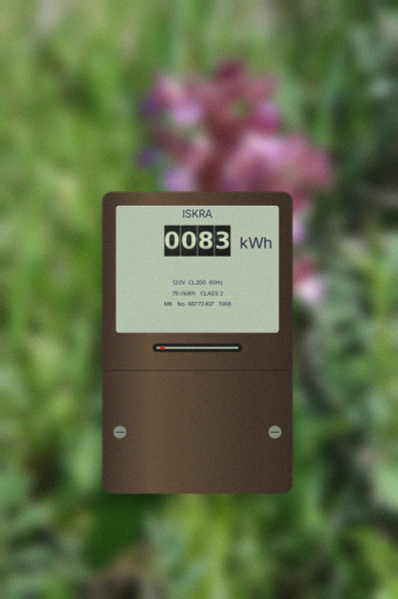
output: 83 kWh
